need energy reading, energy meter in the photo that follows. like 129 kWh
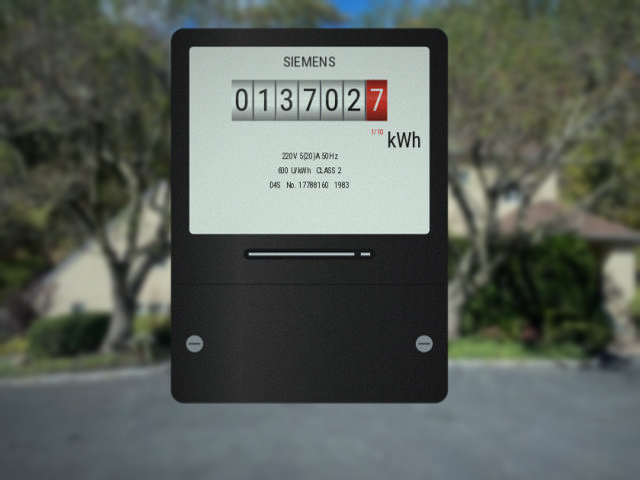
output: 13702.7 kWh
